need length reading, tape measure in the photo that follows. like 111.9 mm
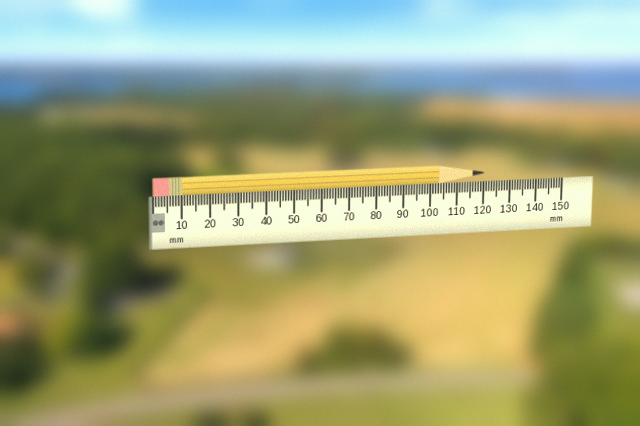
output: 120 mm
